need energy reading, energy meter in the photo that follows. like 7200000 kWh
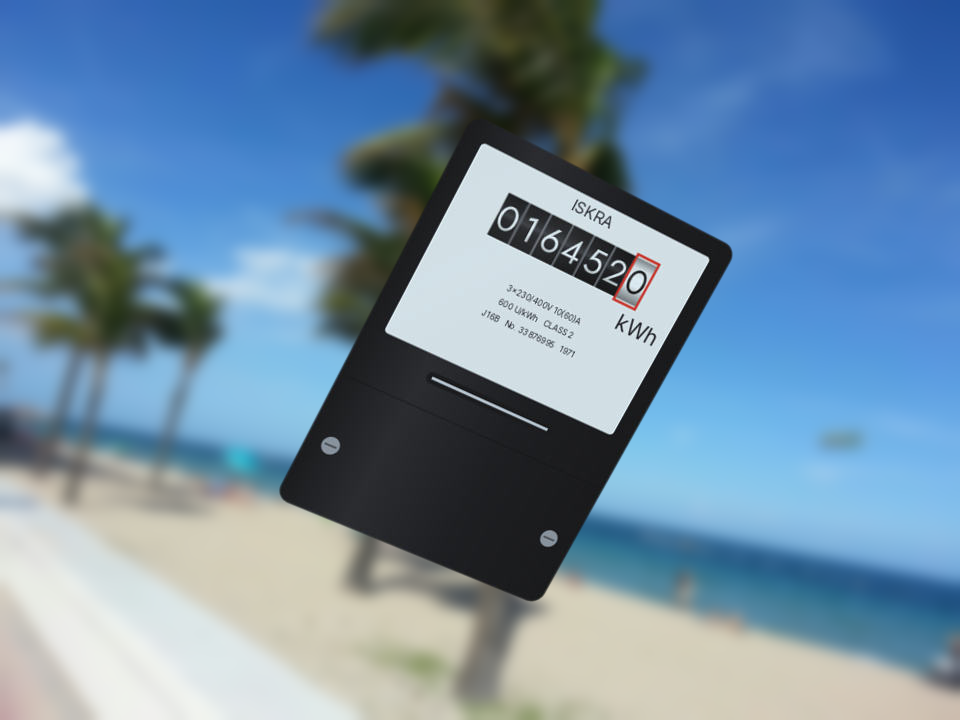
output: 16452.0 kWh
